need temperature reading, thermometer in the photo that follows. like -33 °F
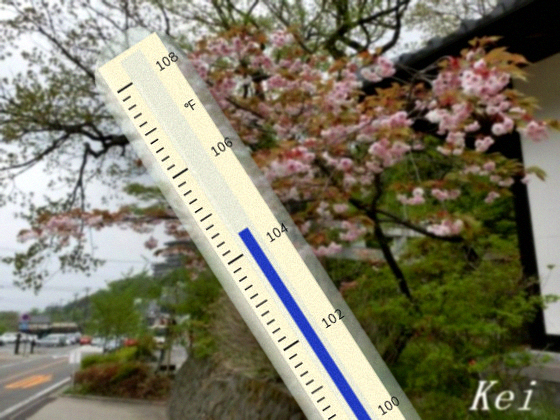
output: 104.4 °F
